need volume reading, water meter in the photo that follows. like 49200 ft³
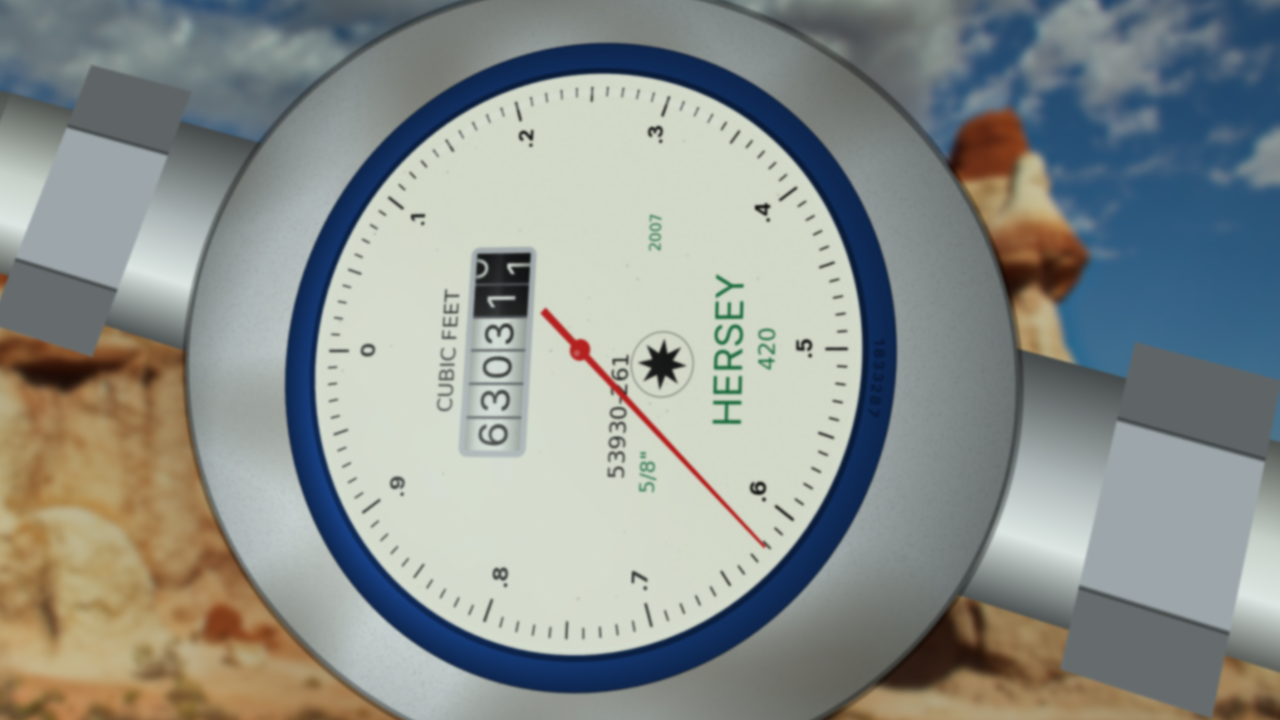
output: 630310.62 ft³
